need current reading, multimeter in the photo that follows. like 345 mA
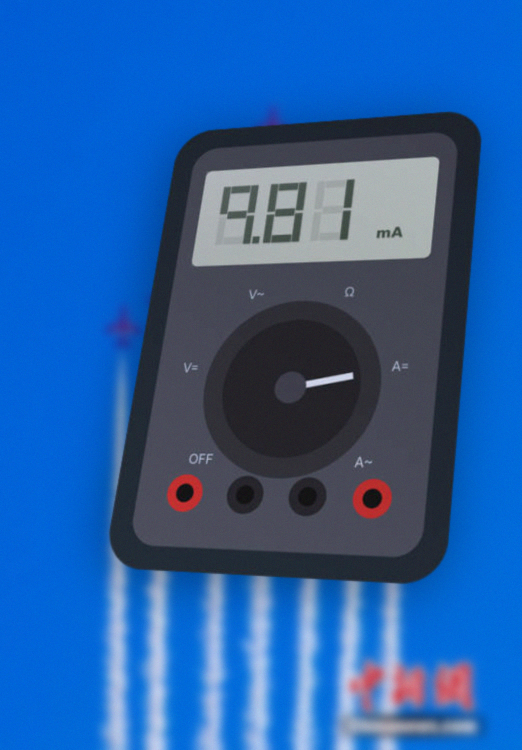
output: 9.81 mA
